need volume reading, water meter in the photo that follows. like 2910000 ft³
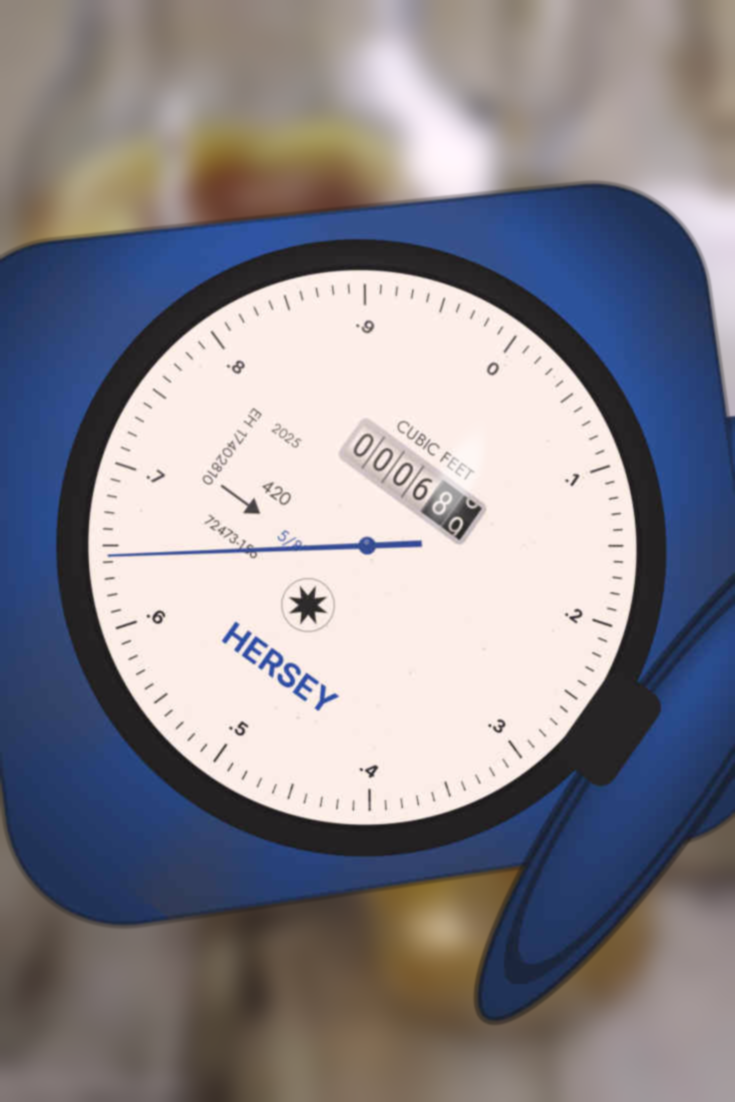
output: 688.64 ft³
